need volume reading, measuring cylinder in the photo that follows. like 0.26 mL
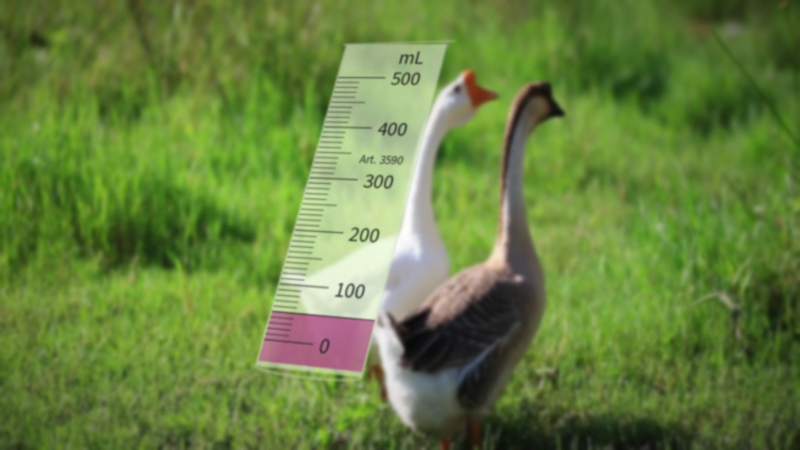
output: 50 mL
